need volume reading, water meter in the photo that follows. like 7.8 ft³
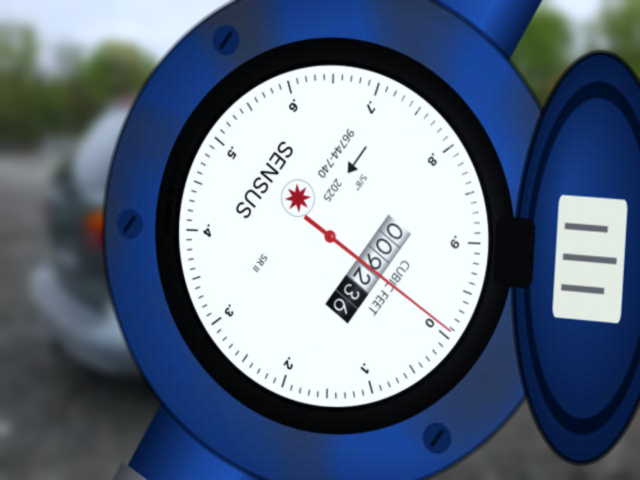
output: 9235.99 ft³
